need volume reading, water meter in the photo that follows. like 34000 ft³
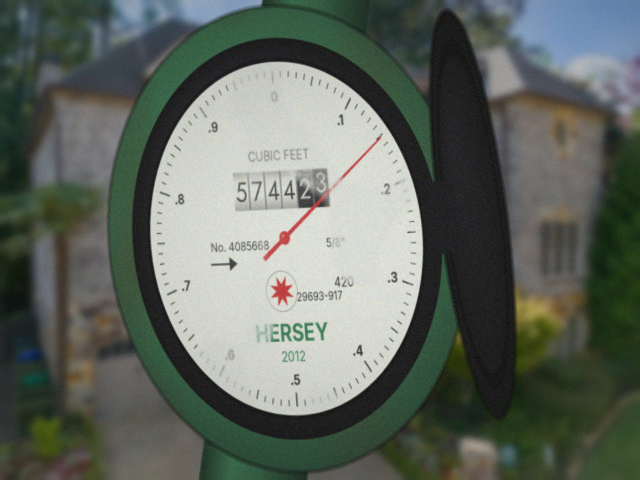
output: 574423.15 ft³
